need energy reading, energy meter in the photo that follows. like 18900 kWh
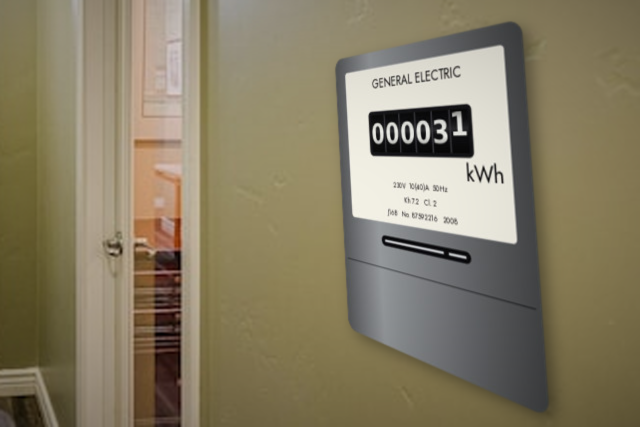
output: 31 kWh
